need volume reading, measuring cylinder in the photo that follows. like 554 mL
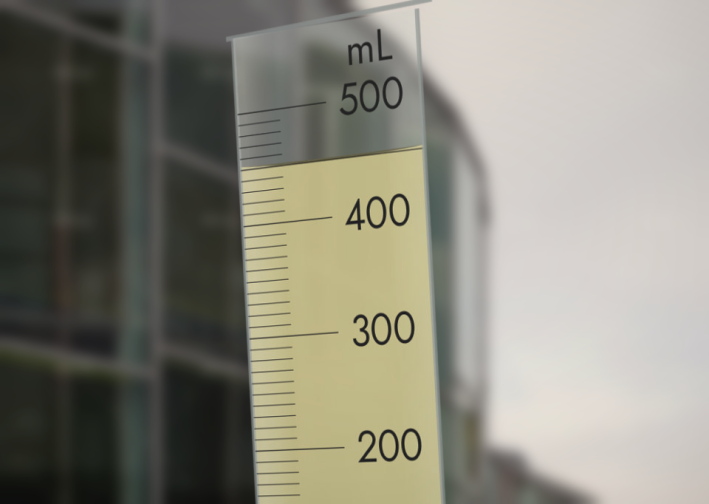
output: 450 mL
